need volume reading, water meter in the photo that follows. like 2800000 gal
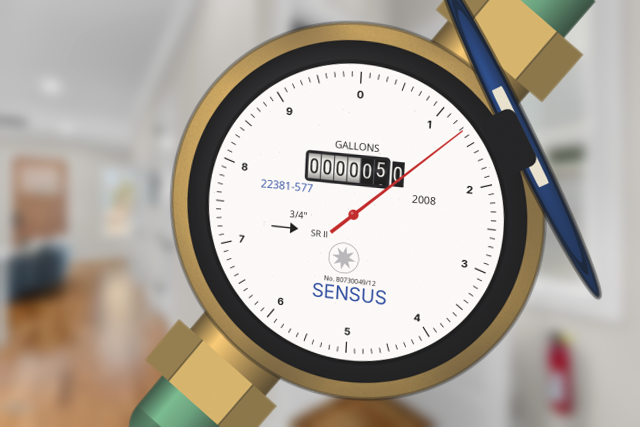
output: 51.3 gal
